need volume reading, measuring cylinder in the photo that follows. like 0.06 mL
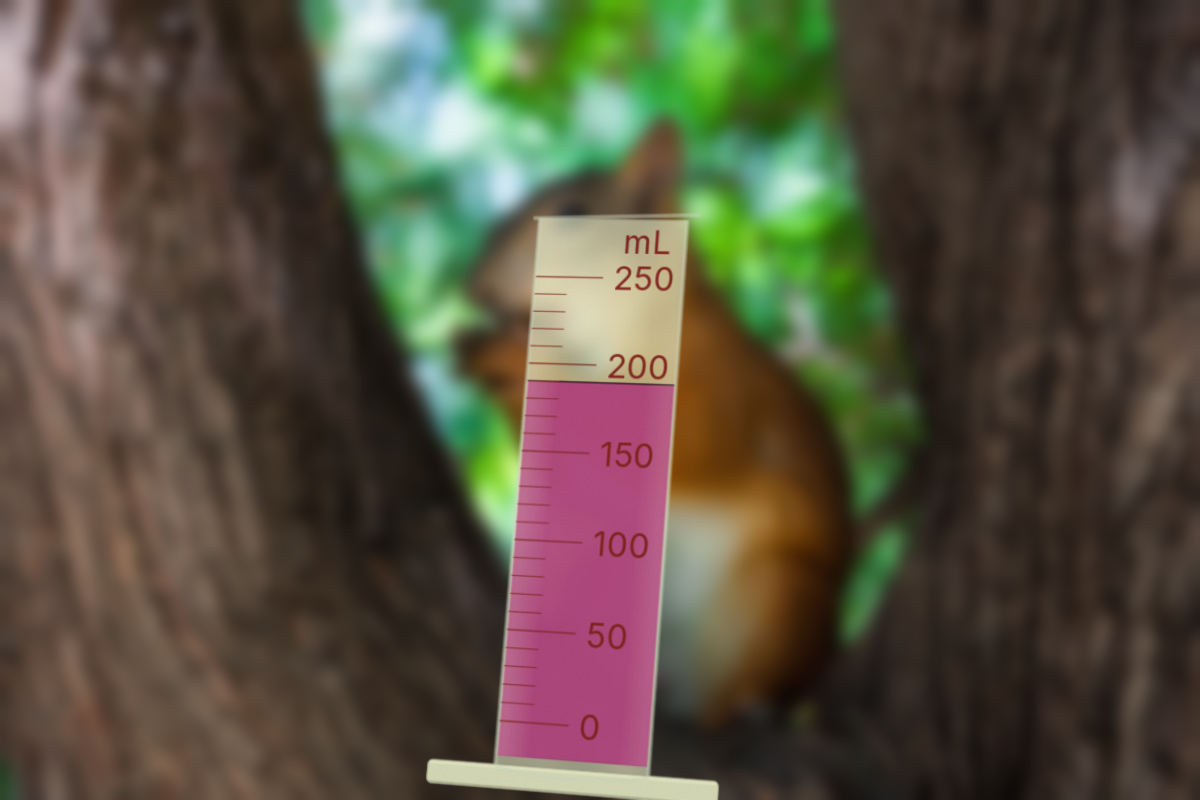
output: 190 mL
